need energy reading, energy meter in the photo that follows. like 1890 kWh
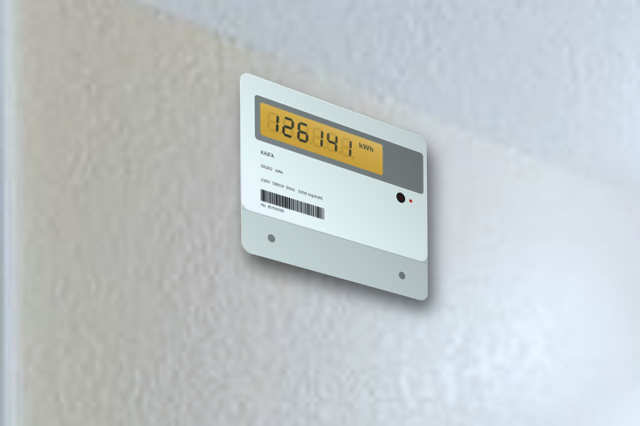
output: 126141 kWh
